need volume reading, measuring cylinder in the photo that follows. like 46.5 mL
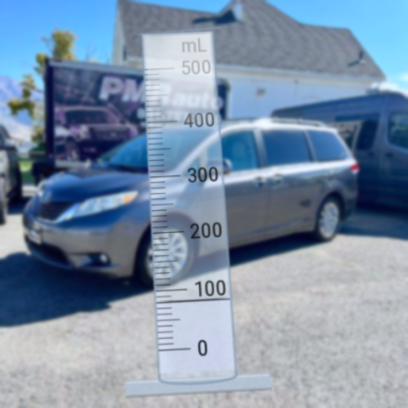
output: 80 mL
